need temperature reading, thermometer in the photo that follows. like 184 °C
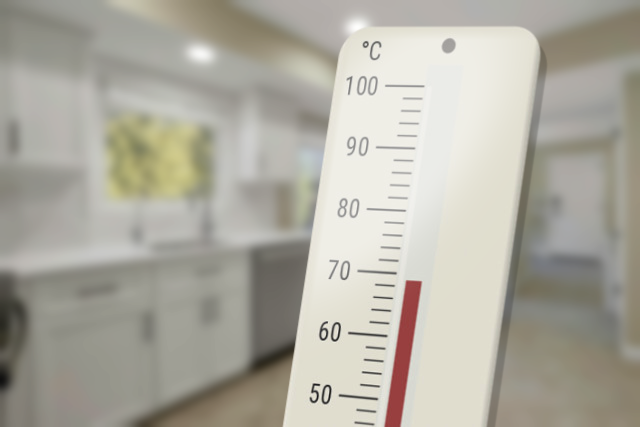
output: 69 °C
